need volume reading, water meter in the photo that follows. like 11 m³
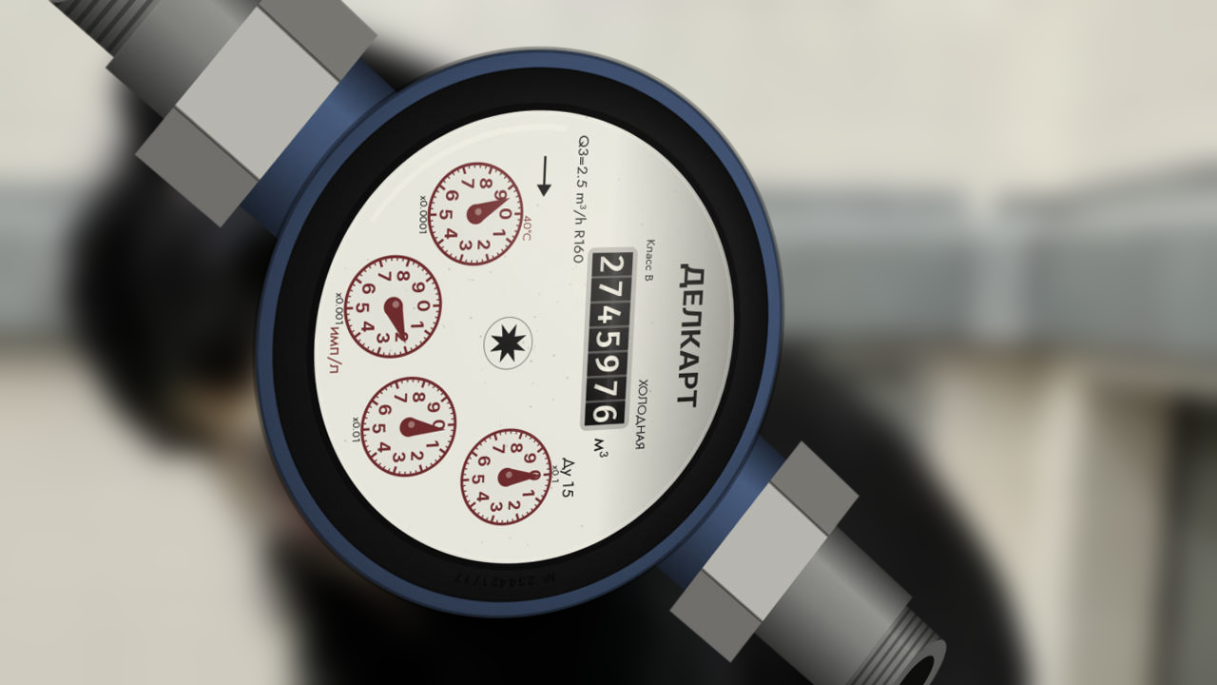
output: 2745976.0019 m³
